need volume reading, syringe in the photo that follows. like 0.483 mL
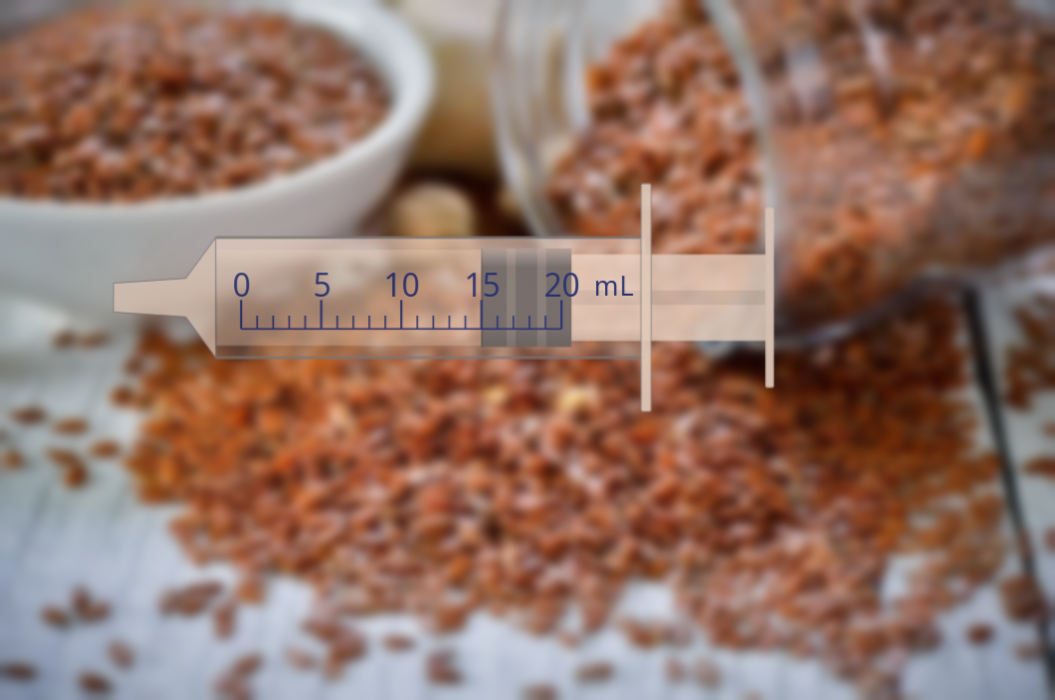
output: 15 mL
